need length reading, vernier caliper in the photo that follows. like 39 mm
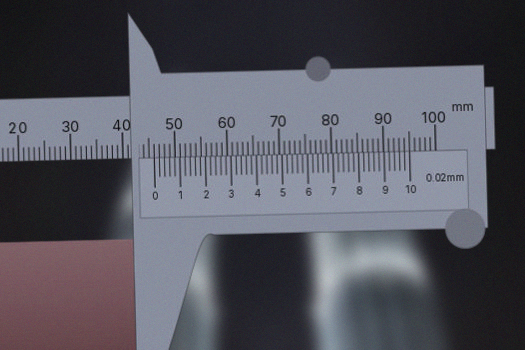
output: 46.0 mm
